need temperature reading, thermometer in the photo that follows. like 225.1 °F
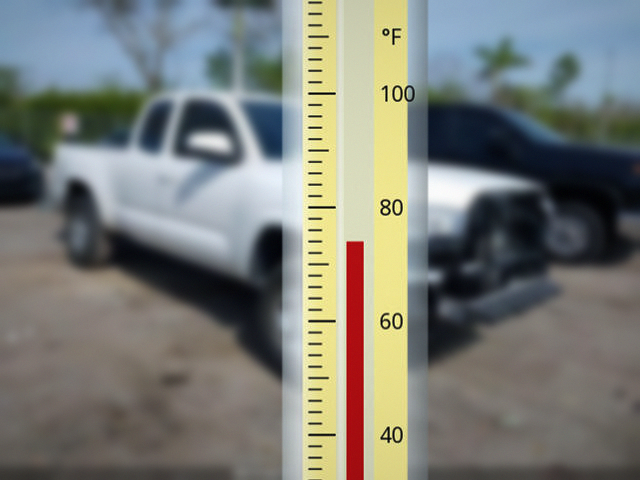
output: 74 °F
